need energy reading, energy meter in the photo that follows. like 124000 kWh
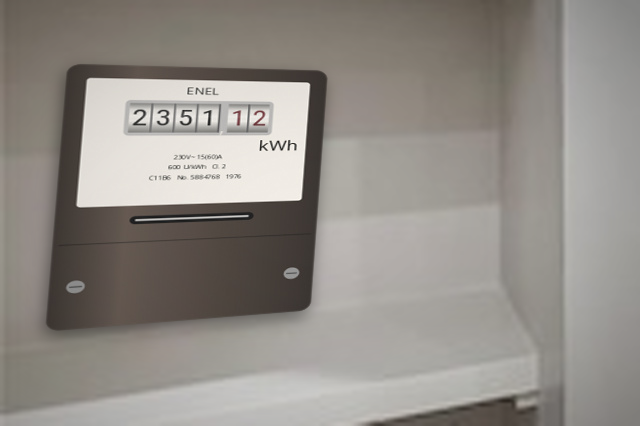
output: 2351.12 kWh
